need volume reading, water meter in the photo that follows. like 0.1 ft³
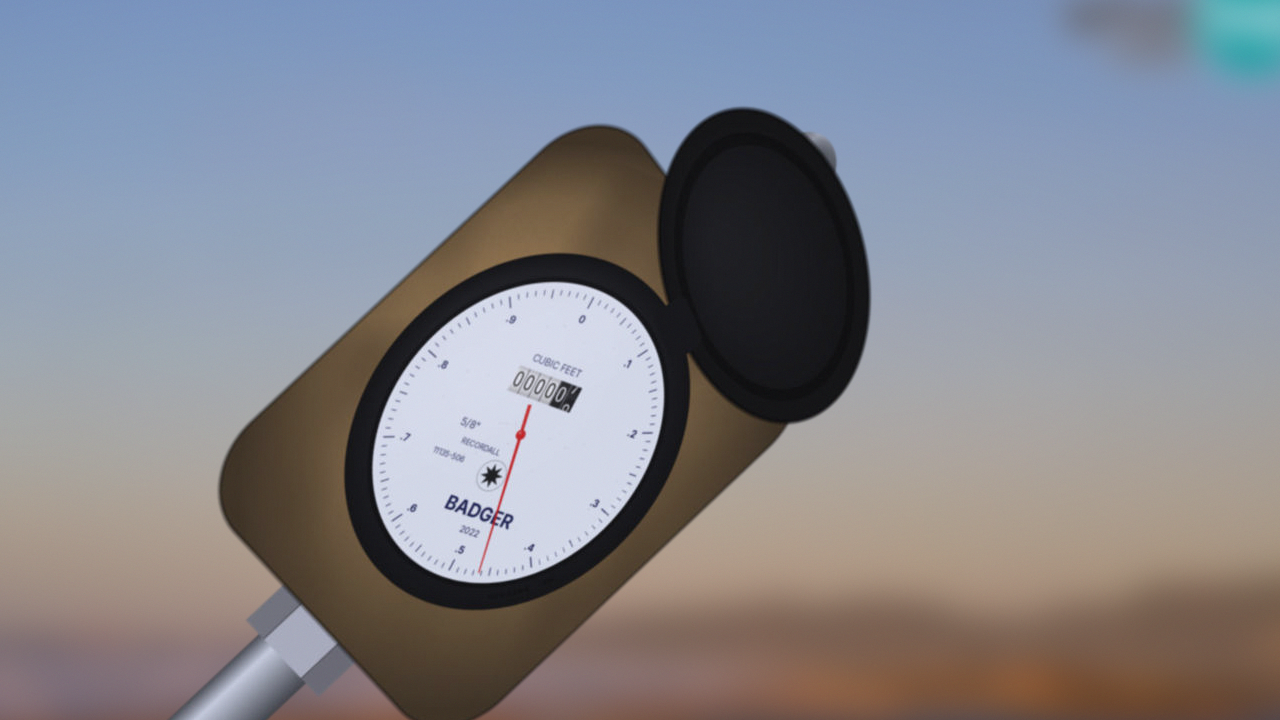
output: 7.46 ft³
